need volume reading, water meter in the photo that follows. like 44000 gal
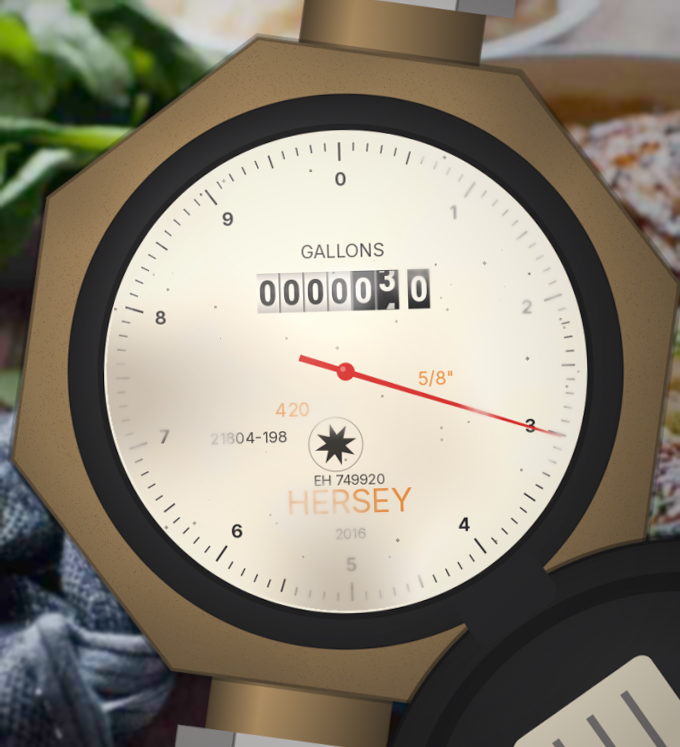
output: 33.0 gal
